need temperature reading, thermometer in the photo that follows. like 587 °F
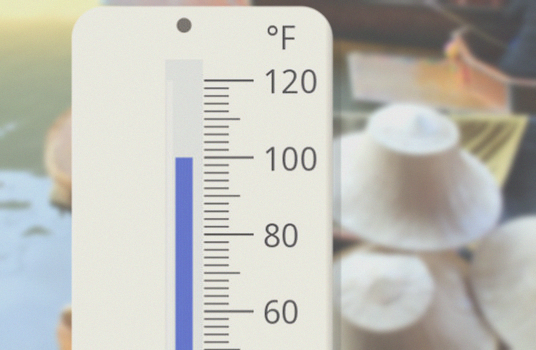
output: 100 °F
